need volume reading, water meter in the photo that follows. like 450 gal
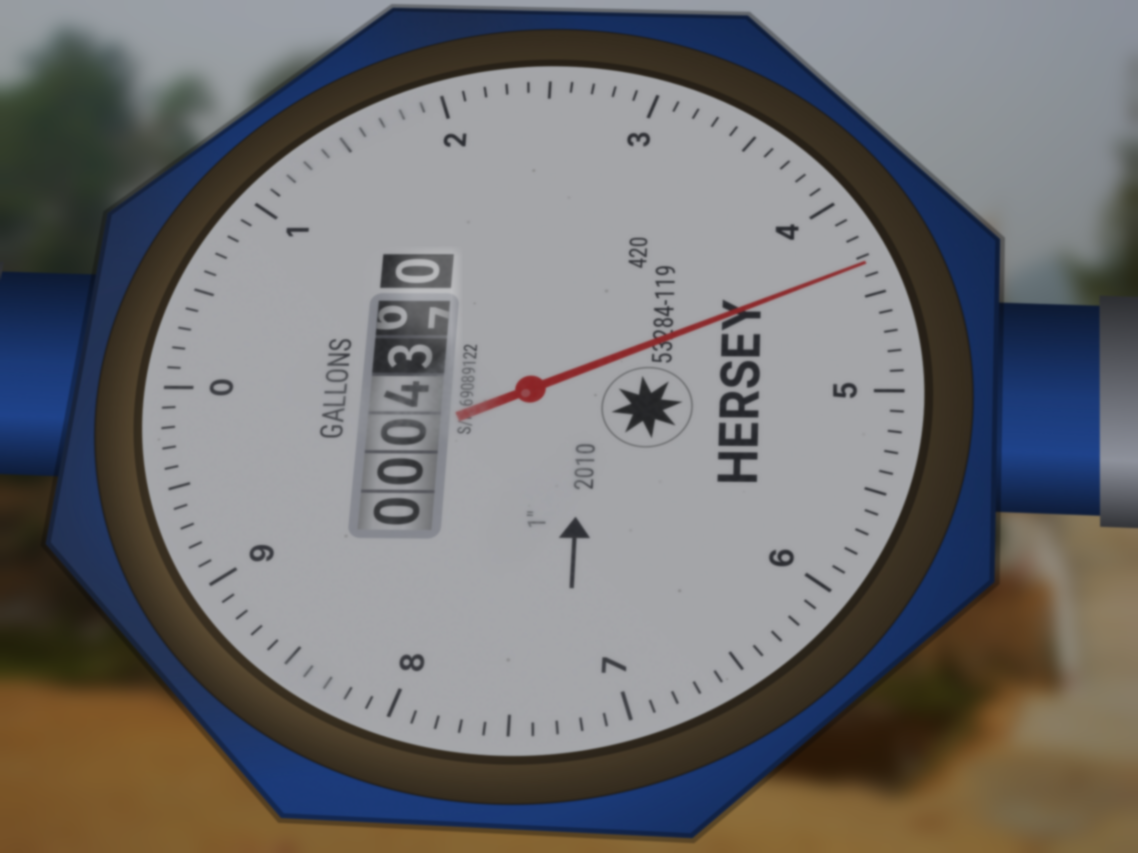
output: 4364.3 gal
